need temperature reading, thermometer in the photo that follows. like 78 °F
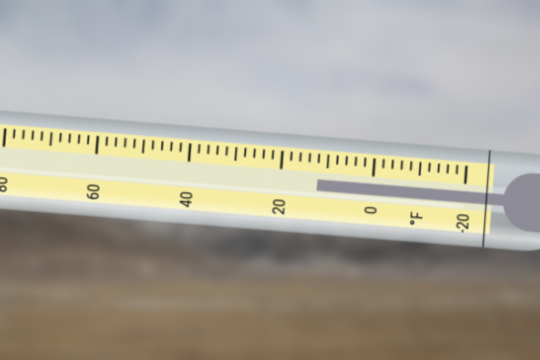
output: 12 °F
